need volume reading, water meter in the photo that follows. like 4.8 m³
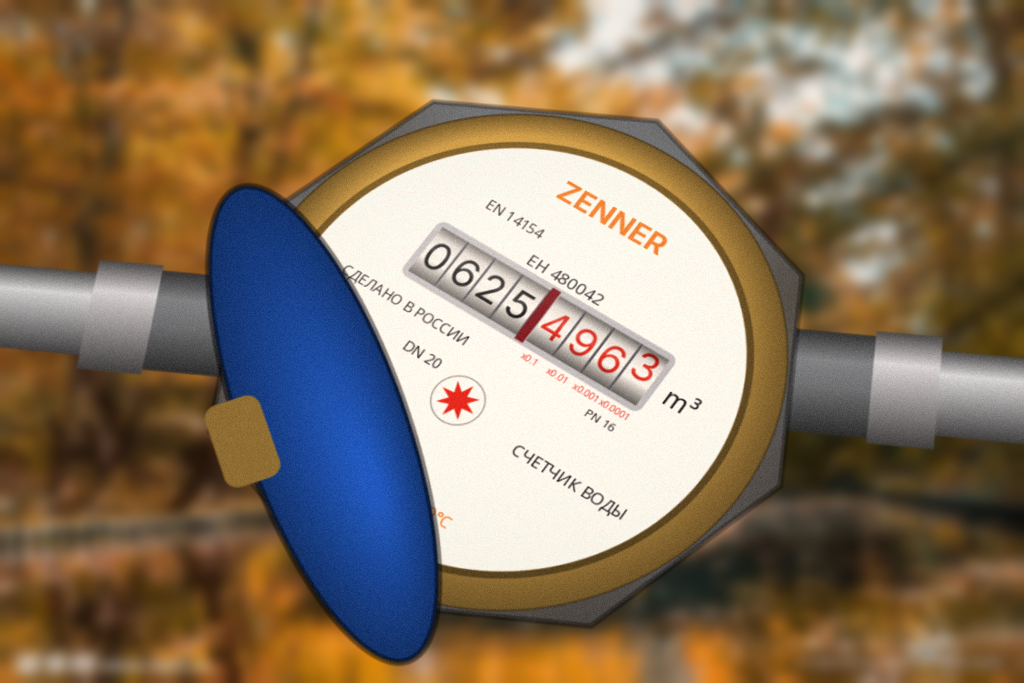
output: 625.4963 m³
